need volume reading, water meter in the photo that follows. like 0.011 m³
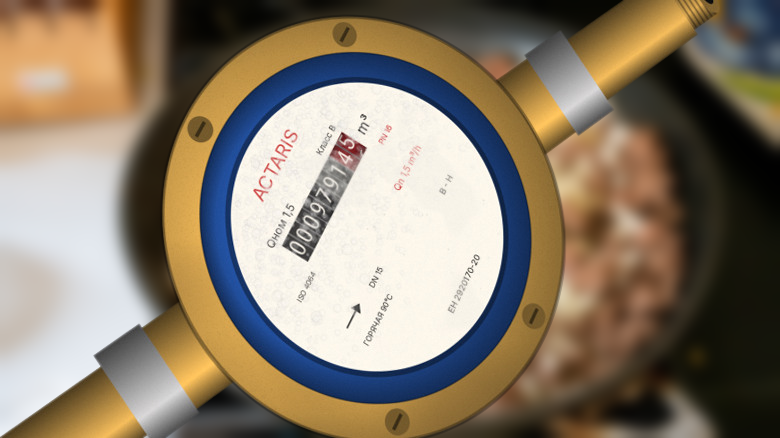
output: 9791.45 m³
